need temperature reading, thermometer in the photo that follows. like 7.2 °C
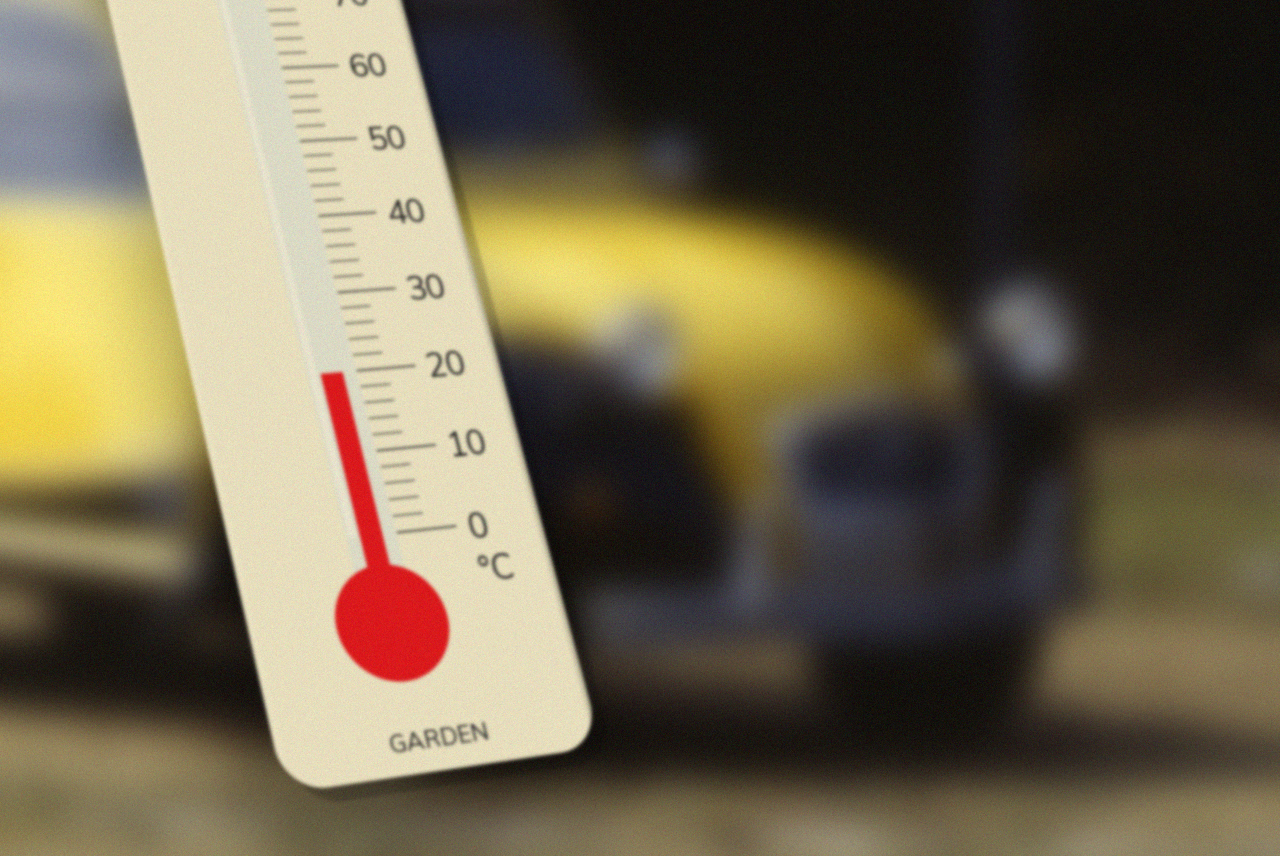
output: 20 °C
